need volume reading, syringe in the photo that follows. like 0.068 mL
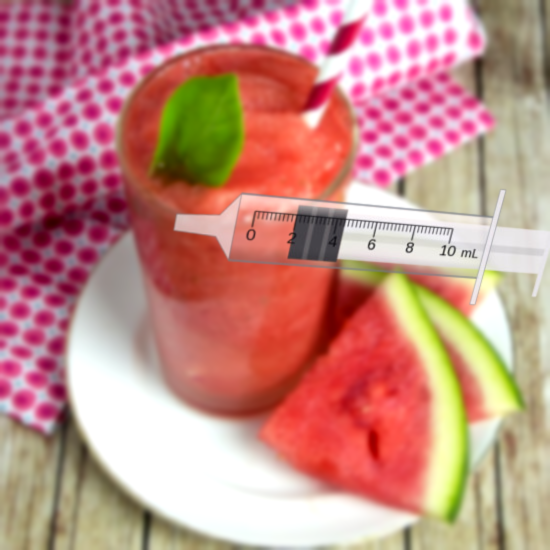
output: 2 mL
